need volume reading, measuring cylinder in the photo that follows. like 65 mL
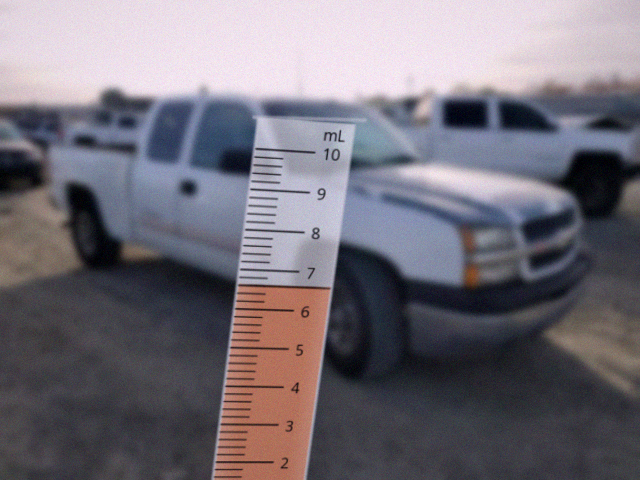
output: 6.6 mL
